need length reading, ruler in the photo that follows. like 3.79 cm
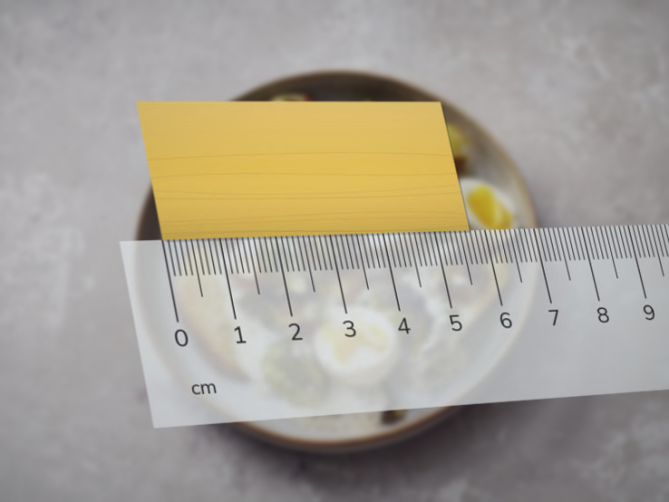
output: 5.7 cm
